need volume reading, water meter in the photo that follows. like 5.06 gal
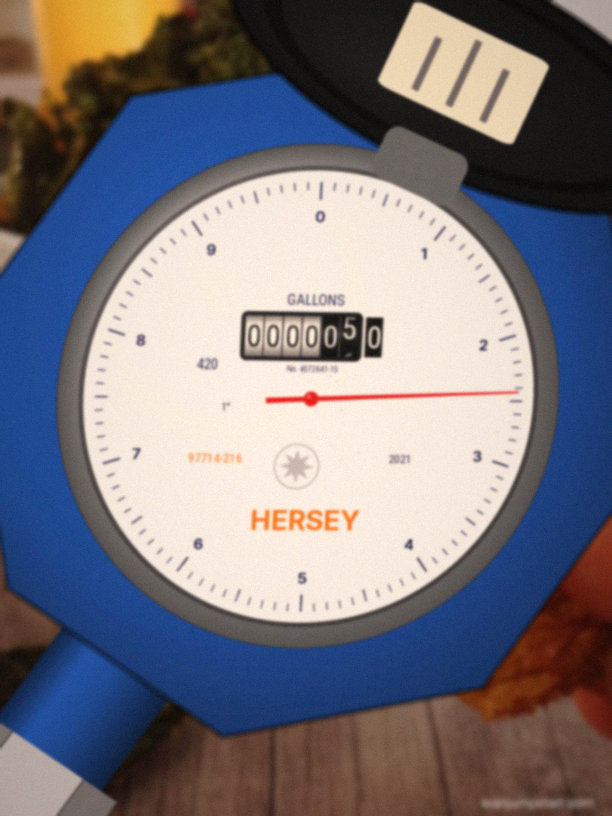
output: 52.4 gal
